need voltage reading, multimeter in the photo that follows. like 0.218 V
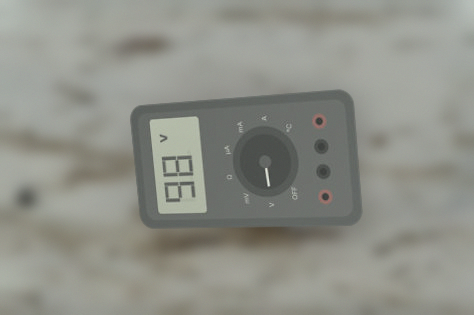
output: 98 V
